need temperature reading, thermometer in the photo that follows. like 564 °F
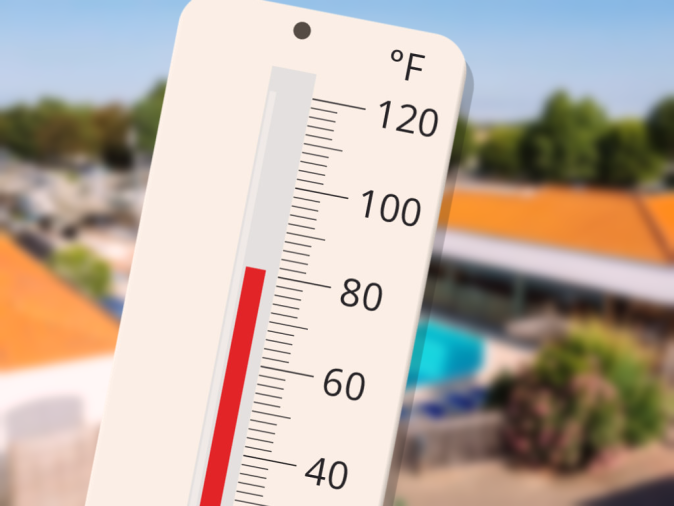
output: 81 °F
